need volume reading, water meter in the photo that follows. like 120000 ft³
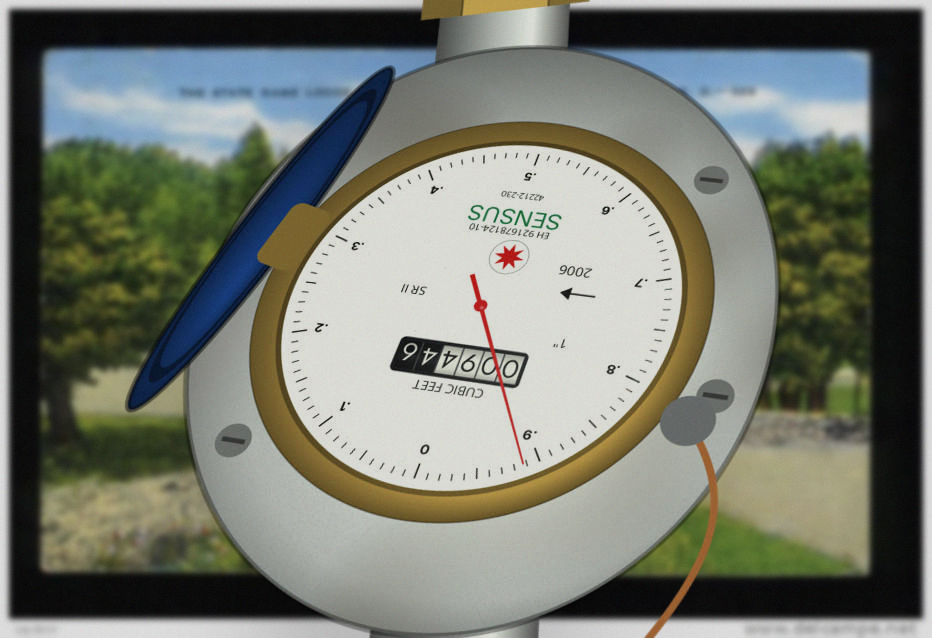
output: 9445.91 ft³
